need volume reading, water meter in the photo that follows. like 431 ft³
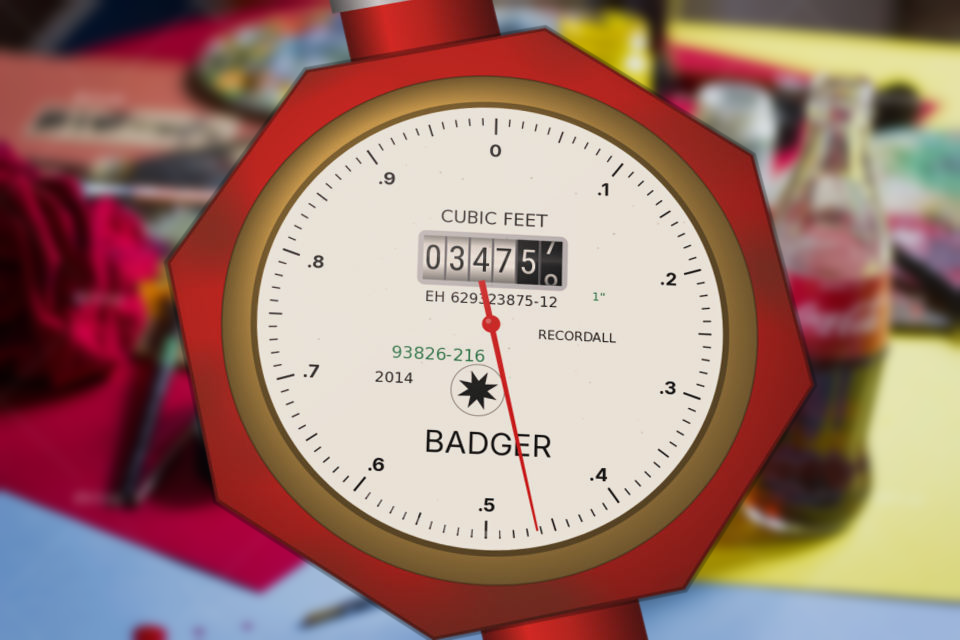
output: 34757.46 ft³
